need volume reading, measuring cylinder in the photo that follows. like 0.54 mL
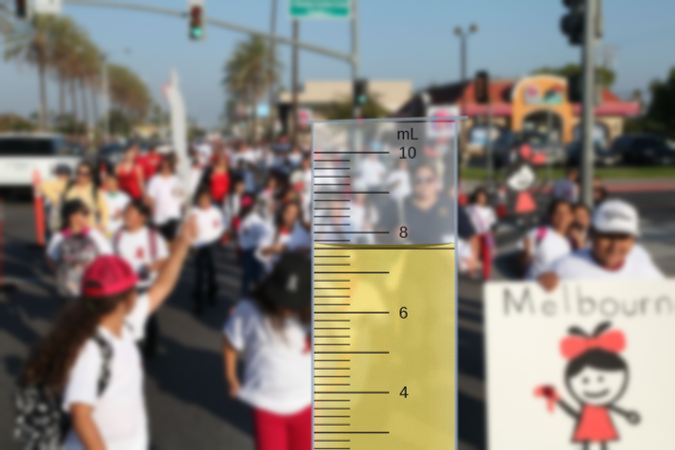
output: 7.6 mL
